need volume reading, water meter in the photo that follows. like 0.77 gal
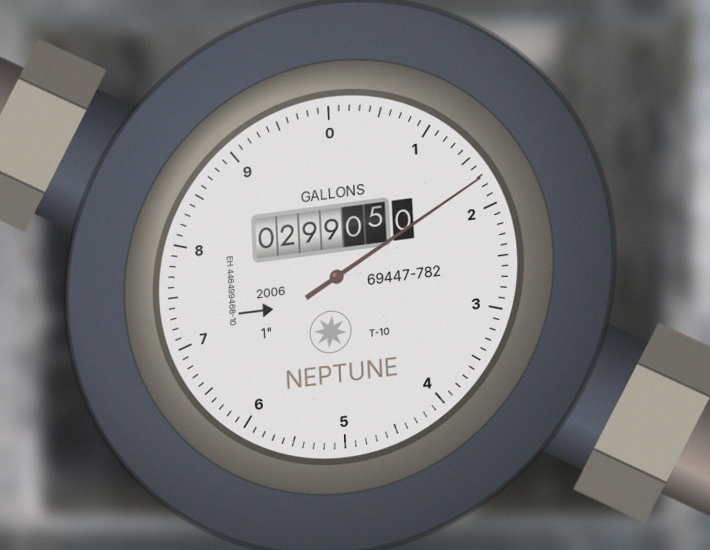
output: 299051.7 gal
